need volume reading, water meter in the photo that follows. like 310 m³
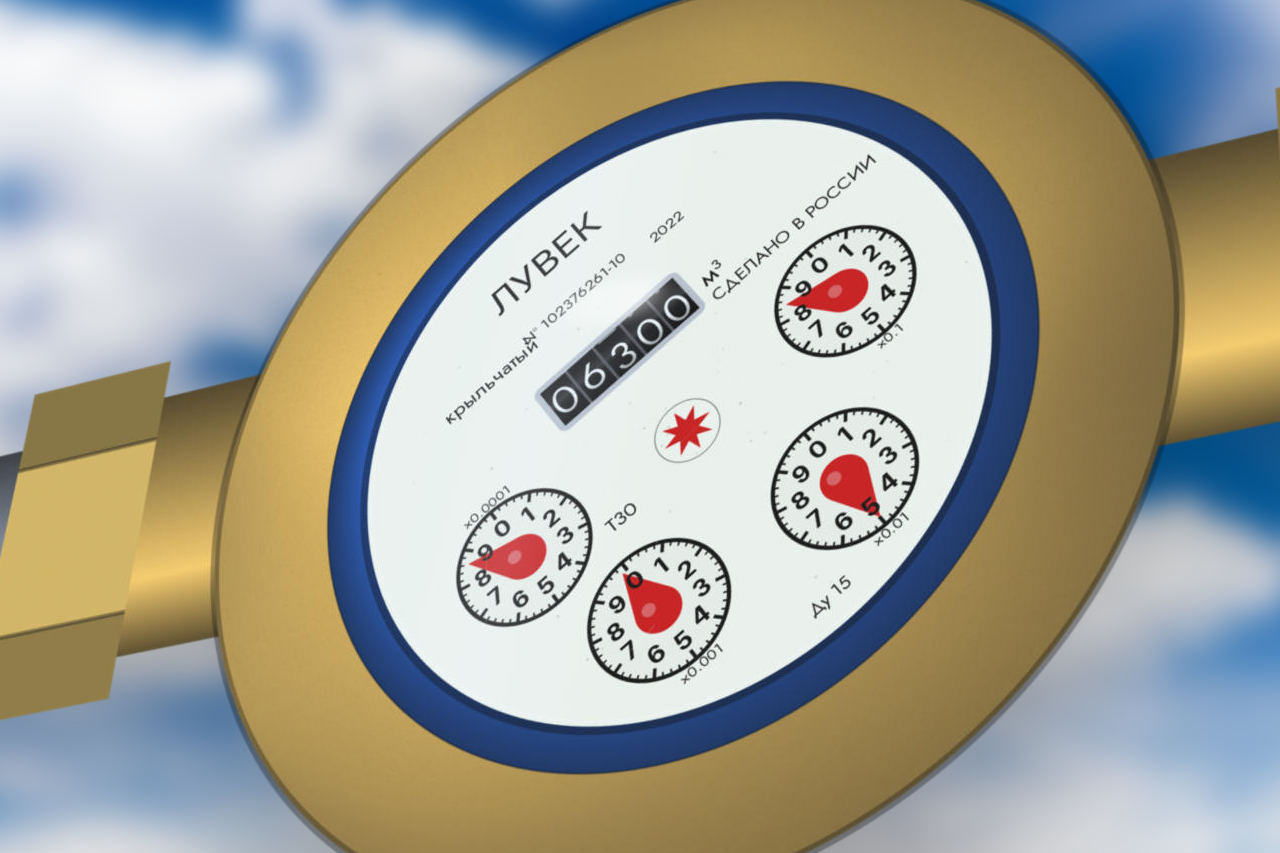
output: 6299.8498 m³
